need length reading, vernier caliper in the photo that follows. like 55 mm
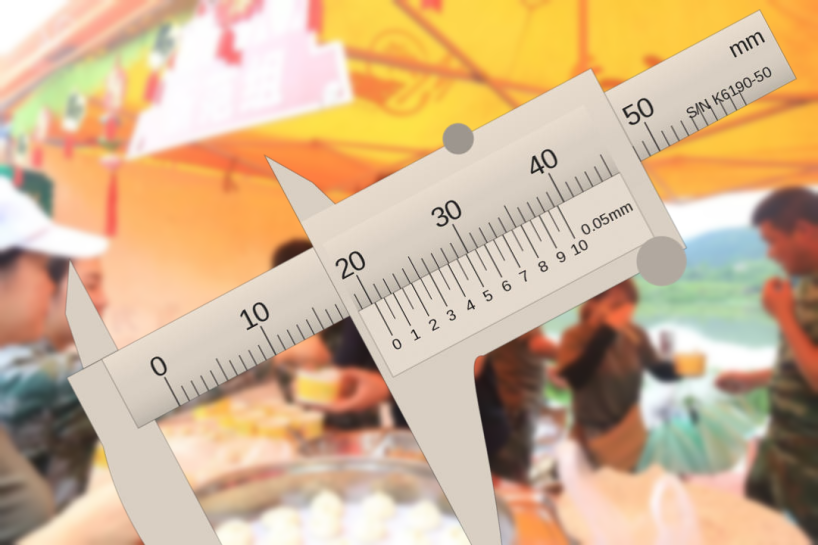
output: 20.3 mm
